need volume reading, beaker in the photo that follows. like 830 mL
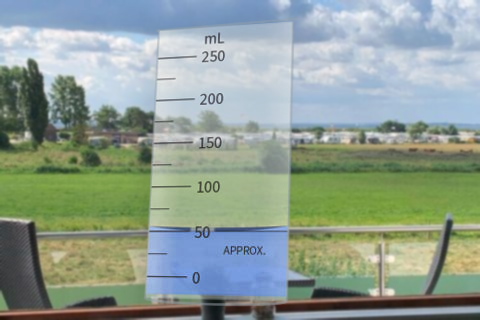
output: 50 mL
